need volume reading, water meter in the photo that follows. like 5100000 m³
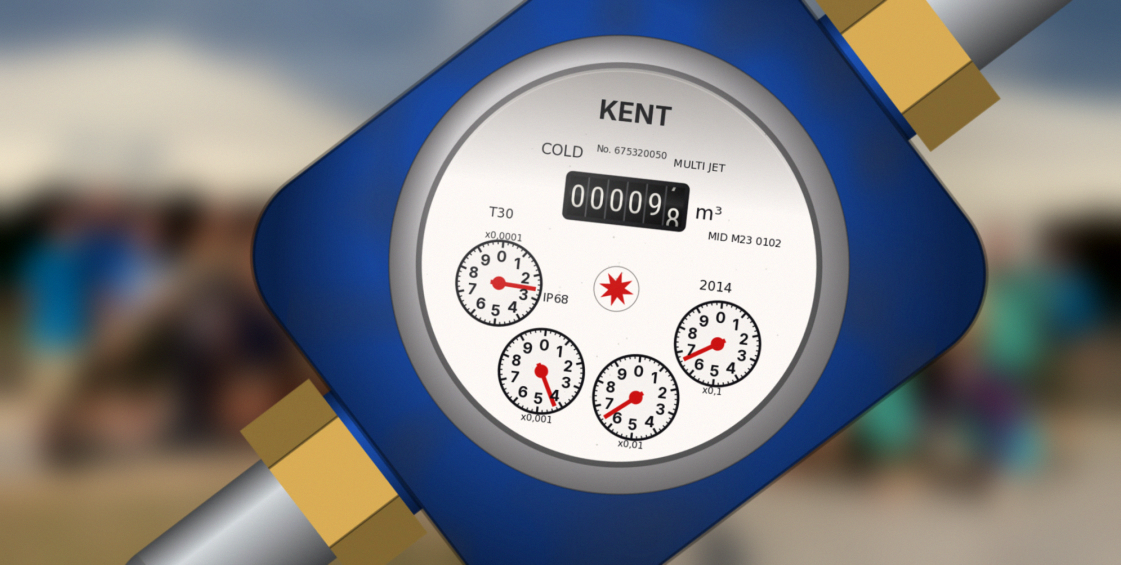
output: 97.6642 m³
